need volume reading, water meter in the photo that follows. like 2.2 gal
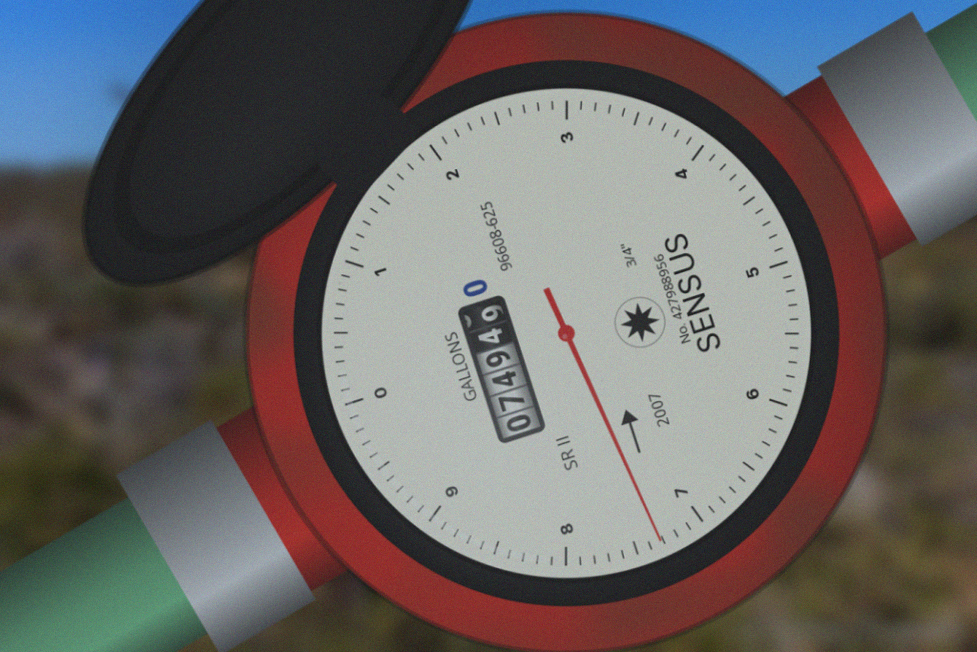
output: 749487.3 gal
